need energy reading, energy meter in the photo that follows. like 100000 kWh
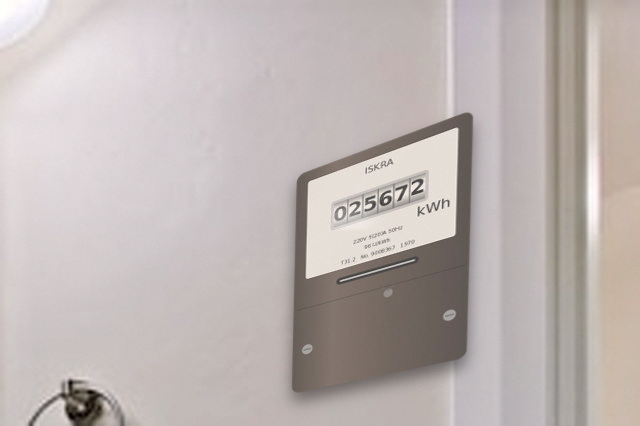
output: 25672 kWh
